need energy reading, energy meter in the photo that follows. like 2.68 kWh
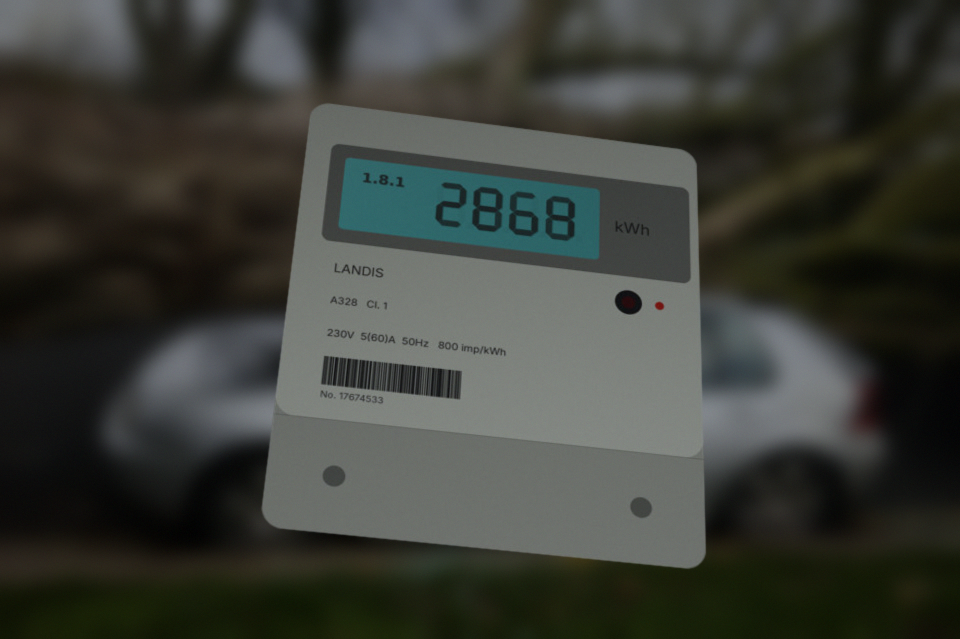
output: 2868 kWh
